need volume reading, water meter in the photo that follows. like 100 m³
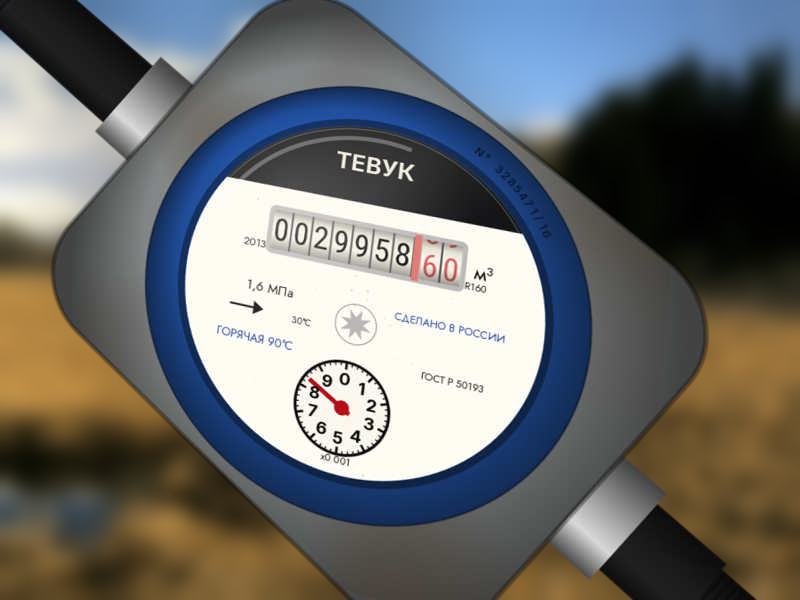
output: 29958.598 m³
